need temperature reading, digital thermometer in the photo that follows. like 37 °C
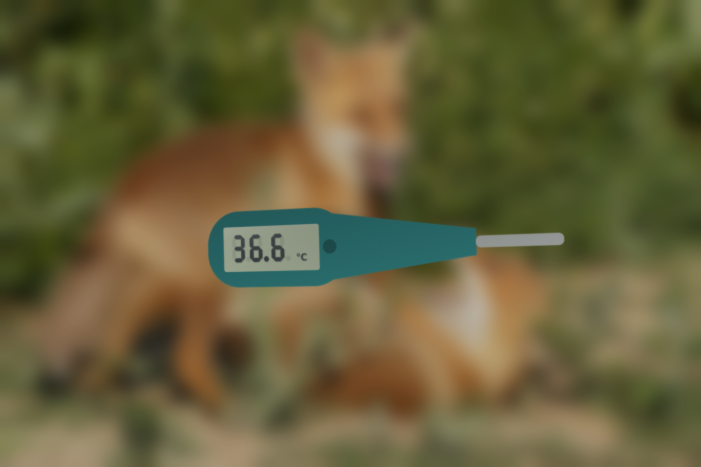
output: 36.6 °C
